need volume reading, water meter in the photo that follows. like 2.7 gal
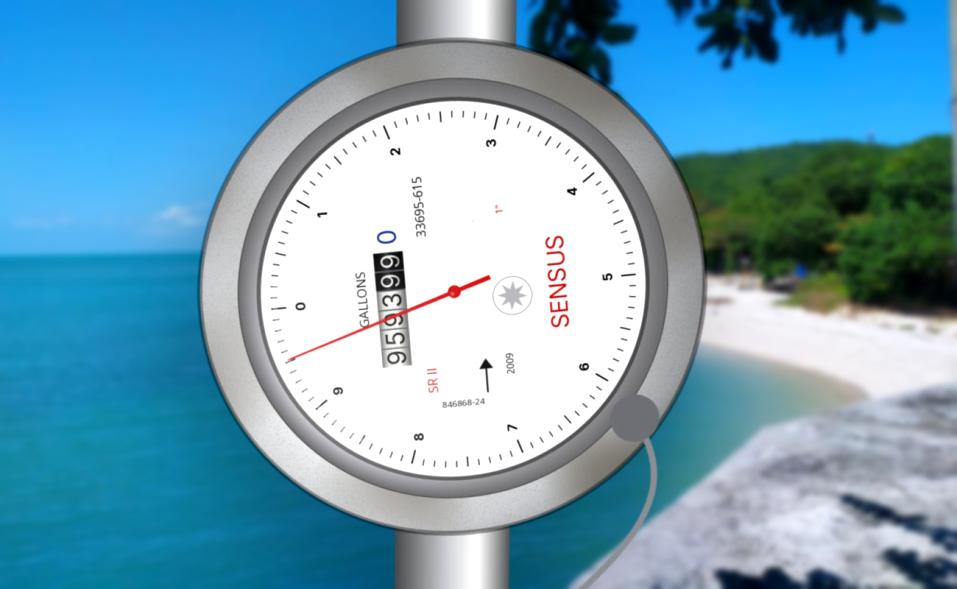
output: 9593989.5 gal
